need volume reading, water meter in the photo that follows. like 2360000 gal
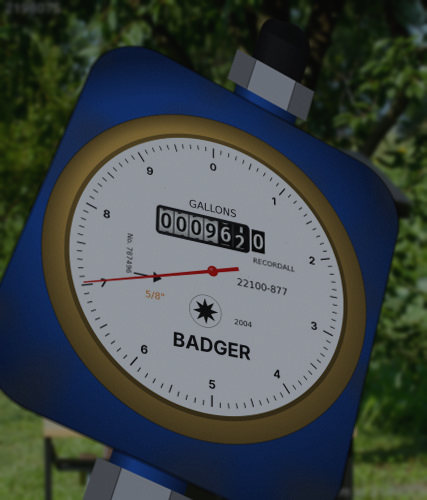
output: 9617.0 gal
